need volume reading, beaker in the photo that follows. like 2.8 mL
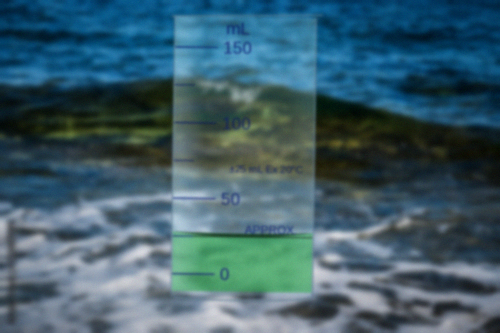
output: 25 mL
